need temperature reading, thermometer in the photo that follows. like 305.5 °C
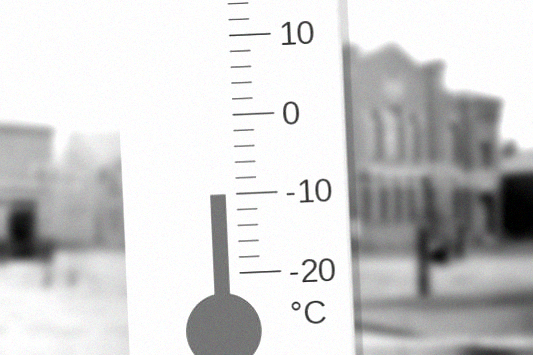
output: -10 °C
